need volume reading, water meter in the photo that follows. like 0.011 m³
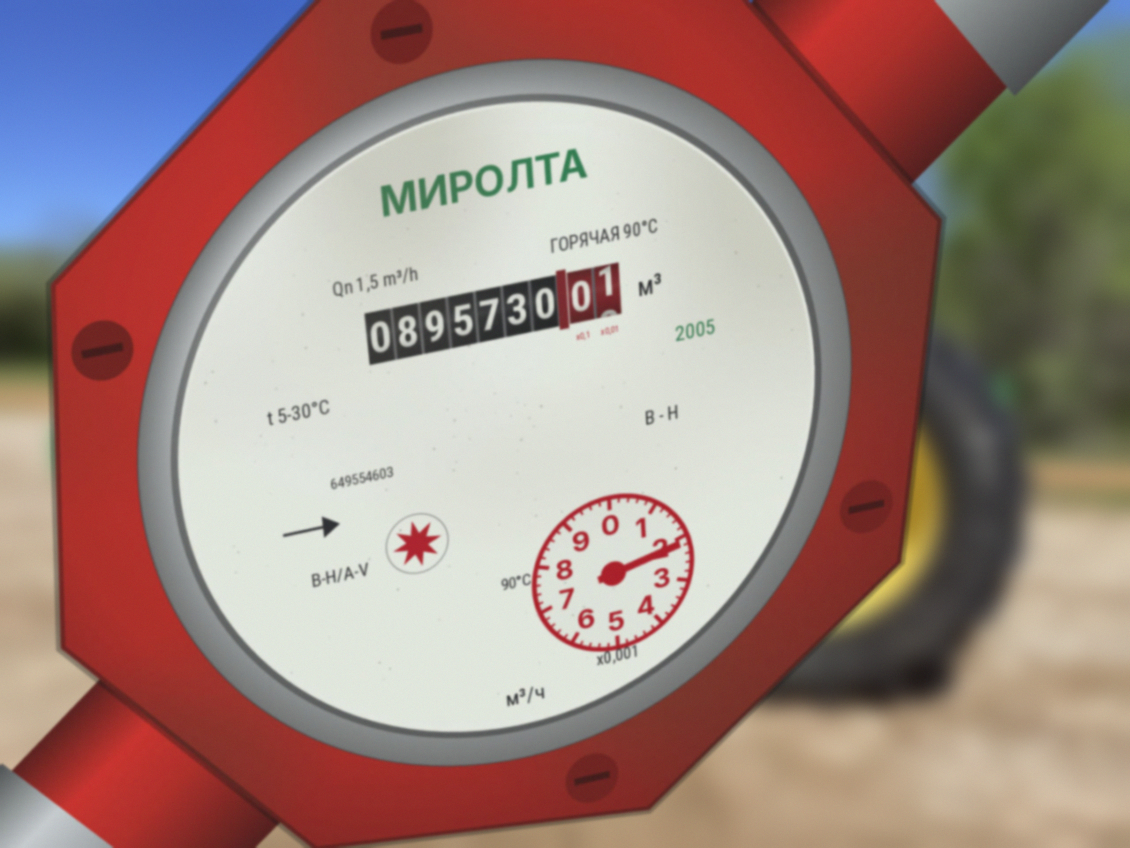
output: 895730.012 m³
